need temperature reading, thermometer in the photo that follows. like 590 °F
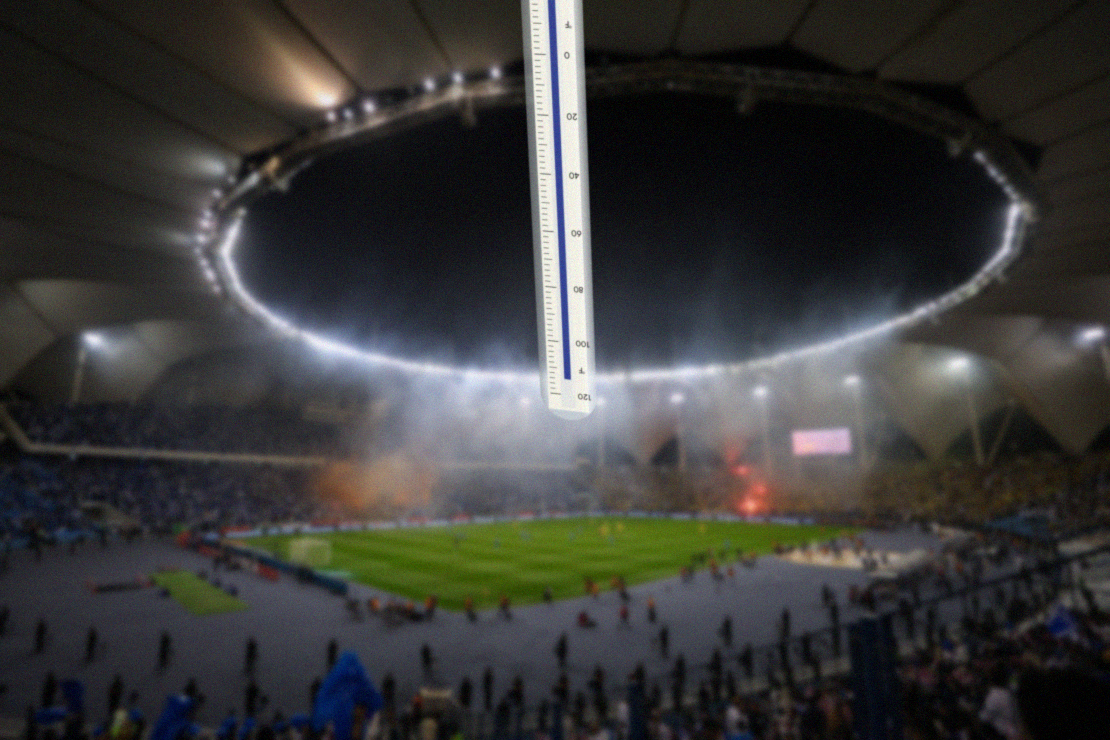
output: 114 °F
